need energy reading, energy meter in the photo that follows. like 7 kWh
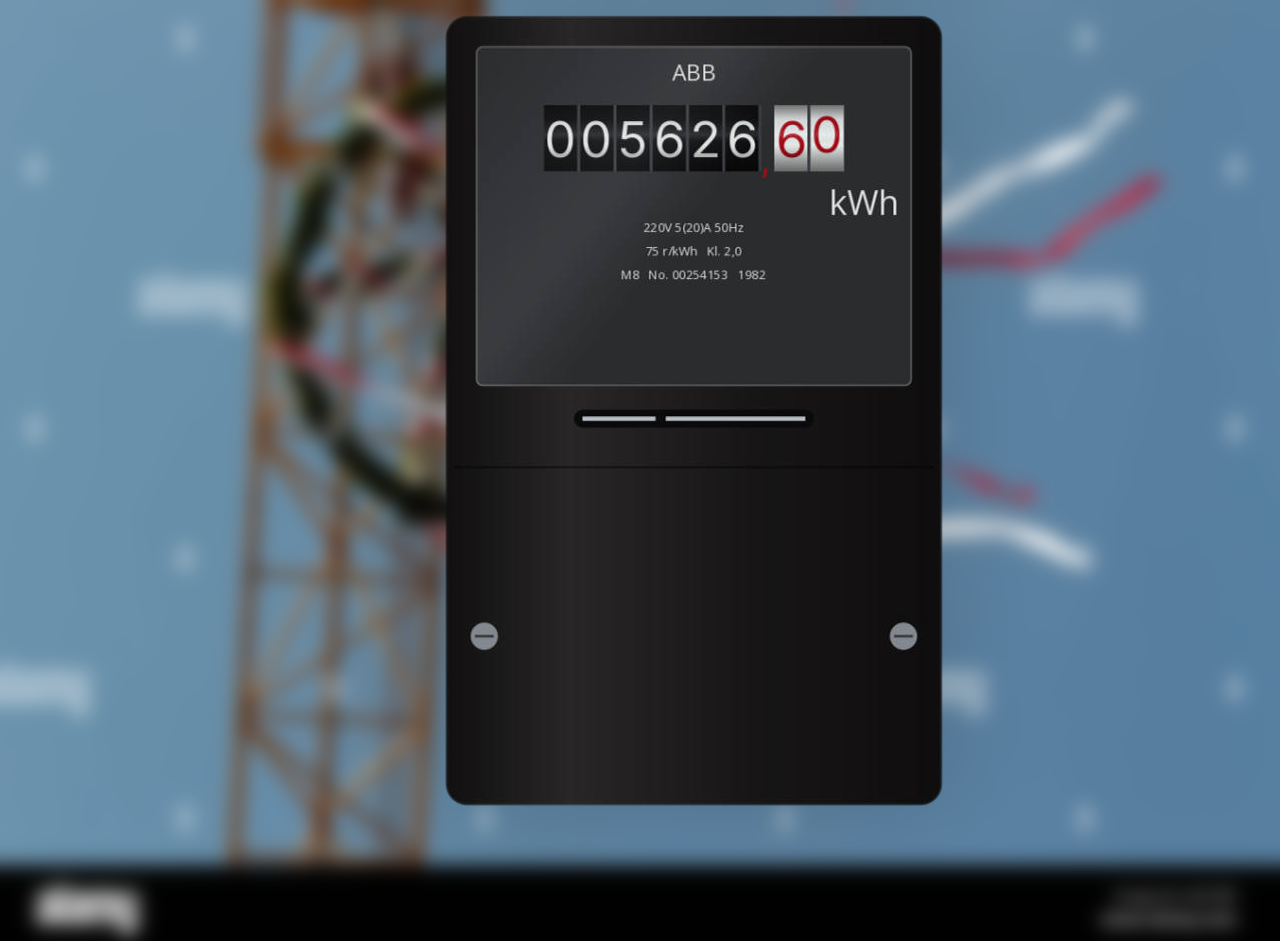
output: 5626.60 kWh
